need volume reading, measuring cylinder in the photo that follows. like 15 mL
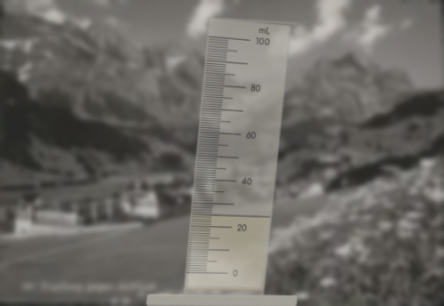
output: 25 mL
